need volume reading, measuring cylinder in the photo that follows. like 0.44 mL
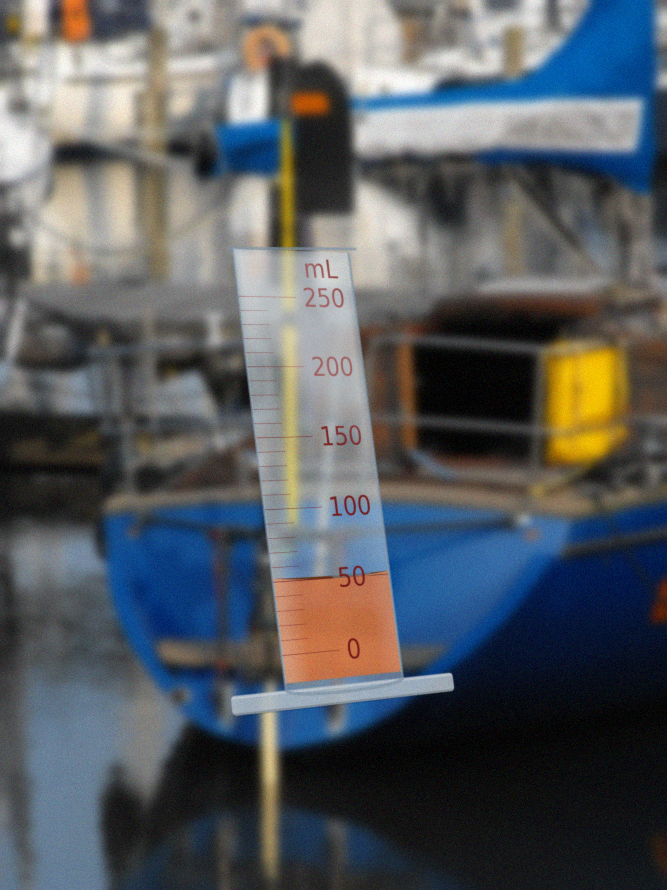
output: 50 mL
